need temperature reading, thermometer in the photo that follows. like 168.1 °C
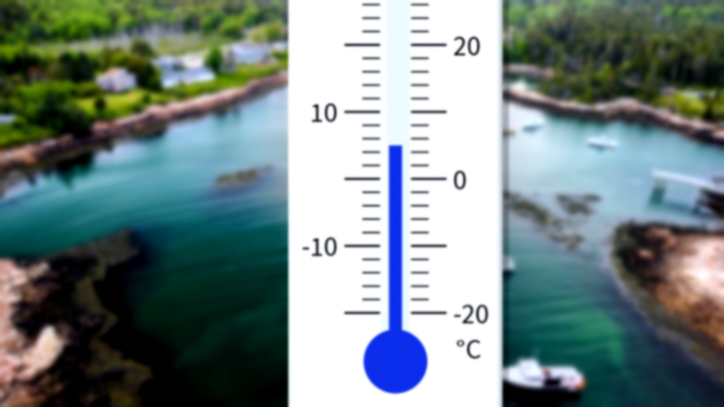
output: 5 °C
